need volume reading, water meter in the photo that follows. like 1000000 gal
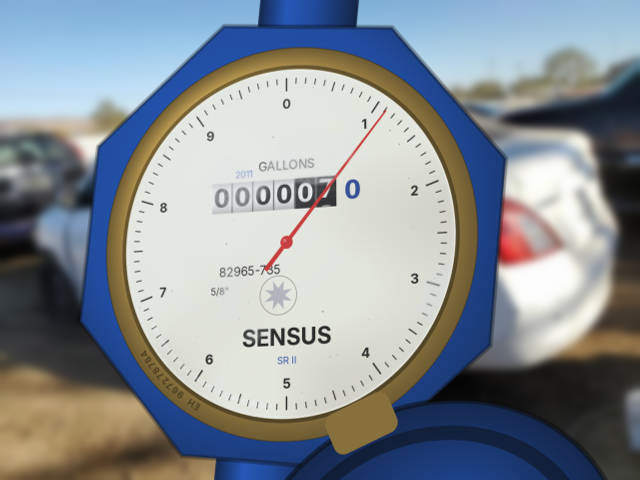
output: 71.1 gal
